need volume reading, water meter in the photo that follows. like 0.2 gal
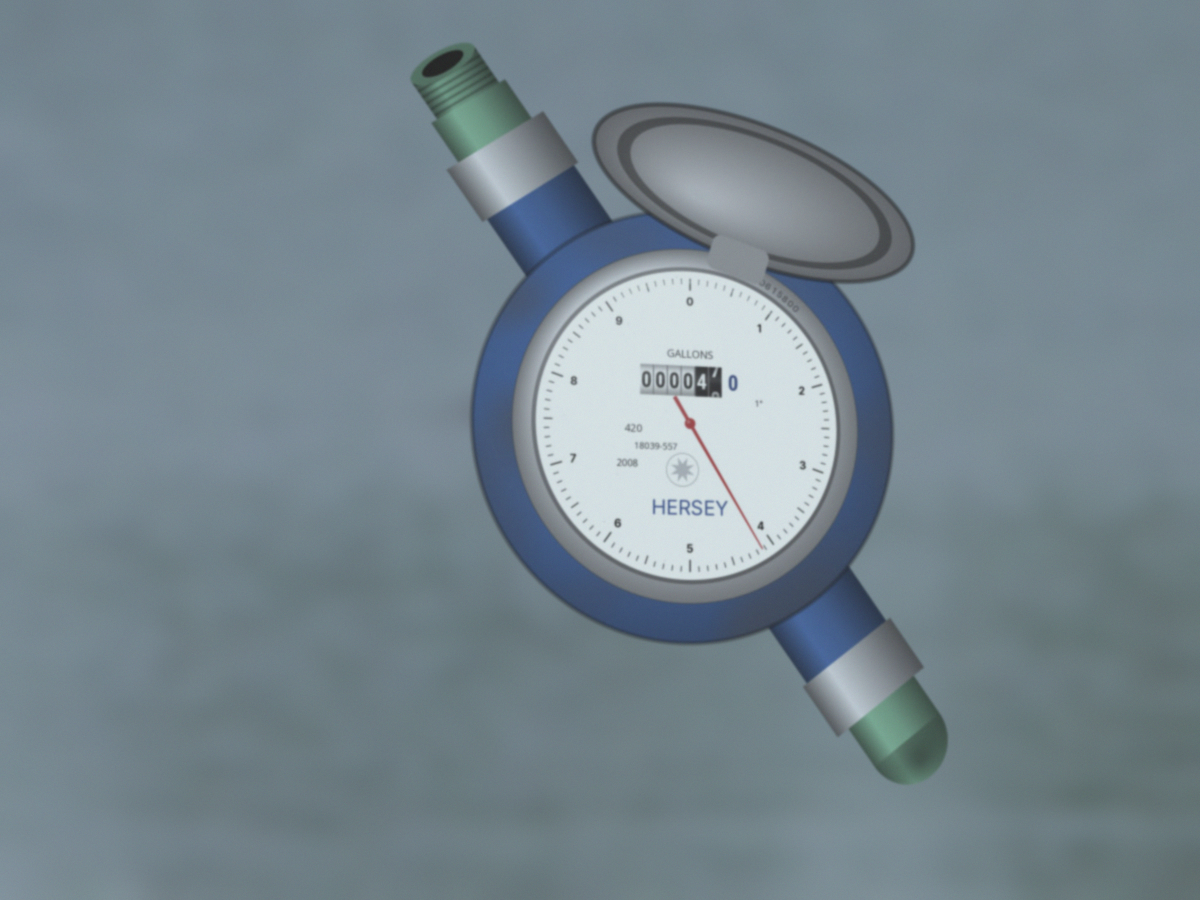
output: 474.1 gal
